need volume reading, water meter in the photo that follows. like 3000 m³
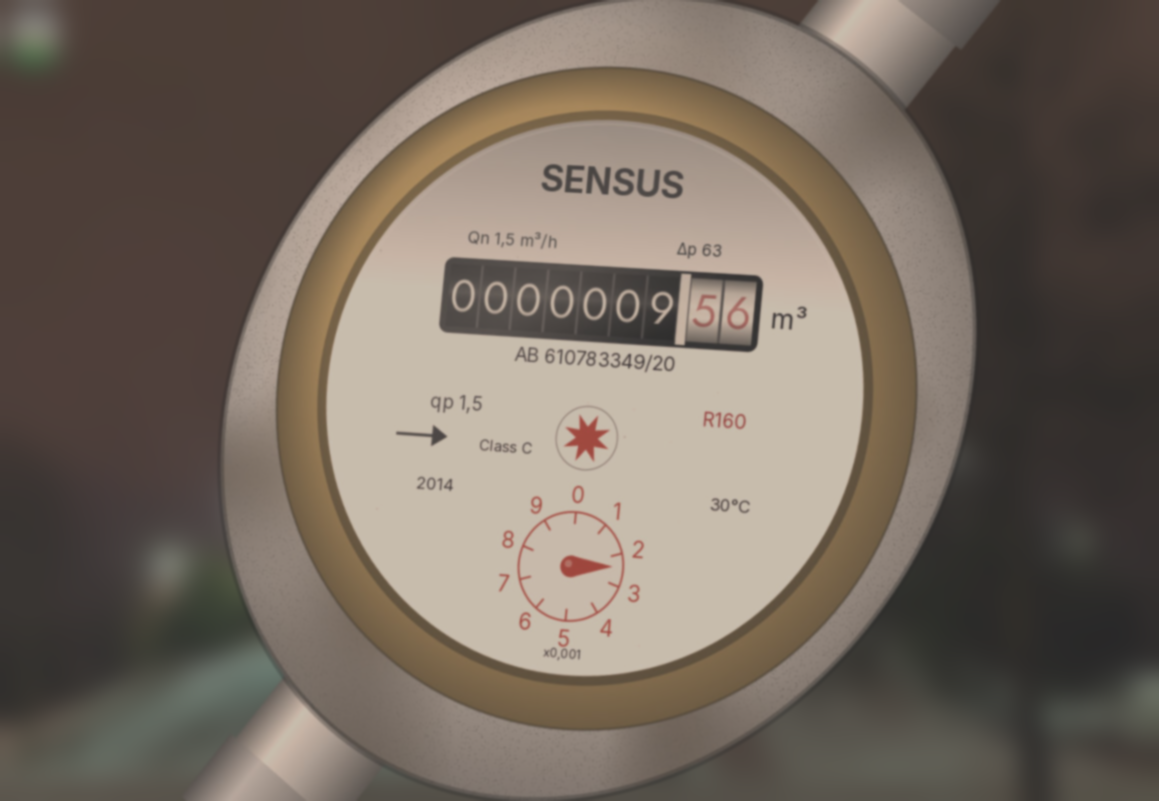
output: 9.562 m³
